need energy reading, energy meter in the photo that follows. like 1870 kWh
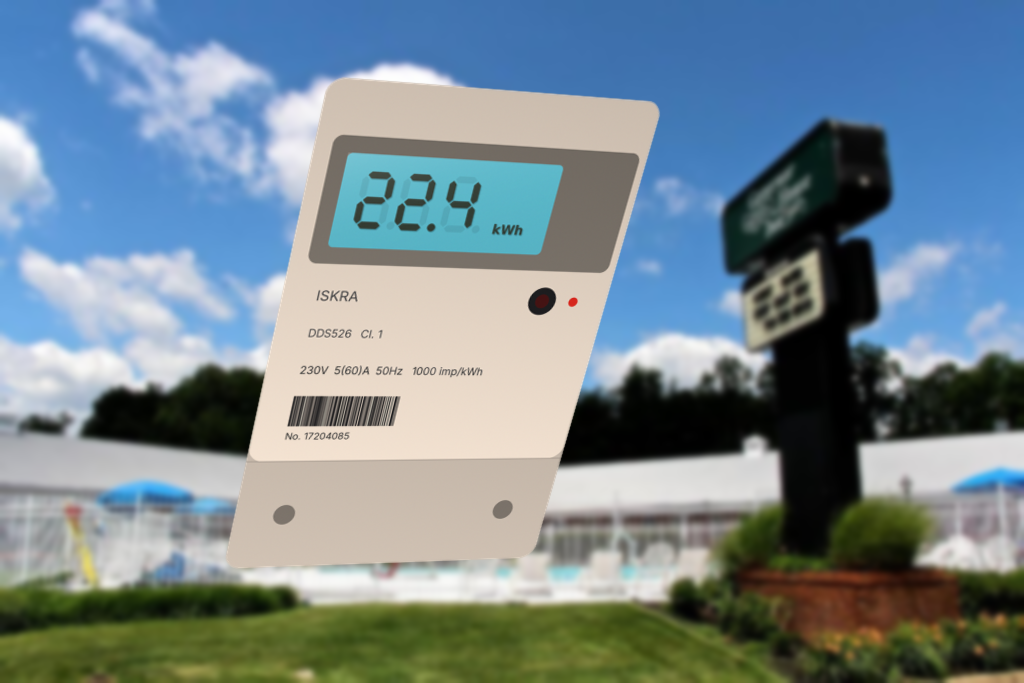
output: 22.4 kWh
